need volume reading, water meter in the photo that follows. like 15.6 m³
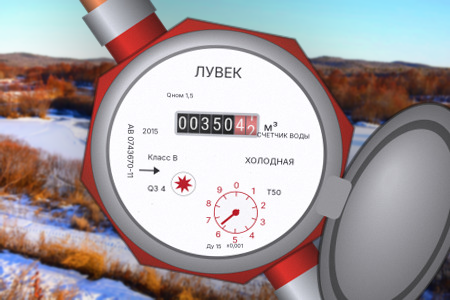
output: 350.416 m³
